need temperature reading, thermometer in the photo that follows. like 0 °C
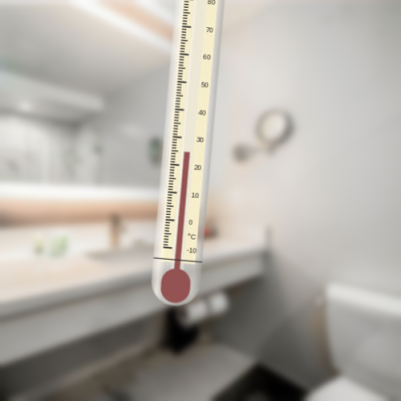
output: 25 °C
